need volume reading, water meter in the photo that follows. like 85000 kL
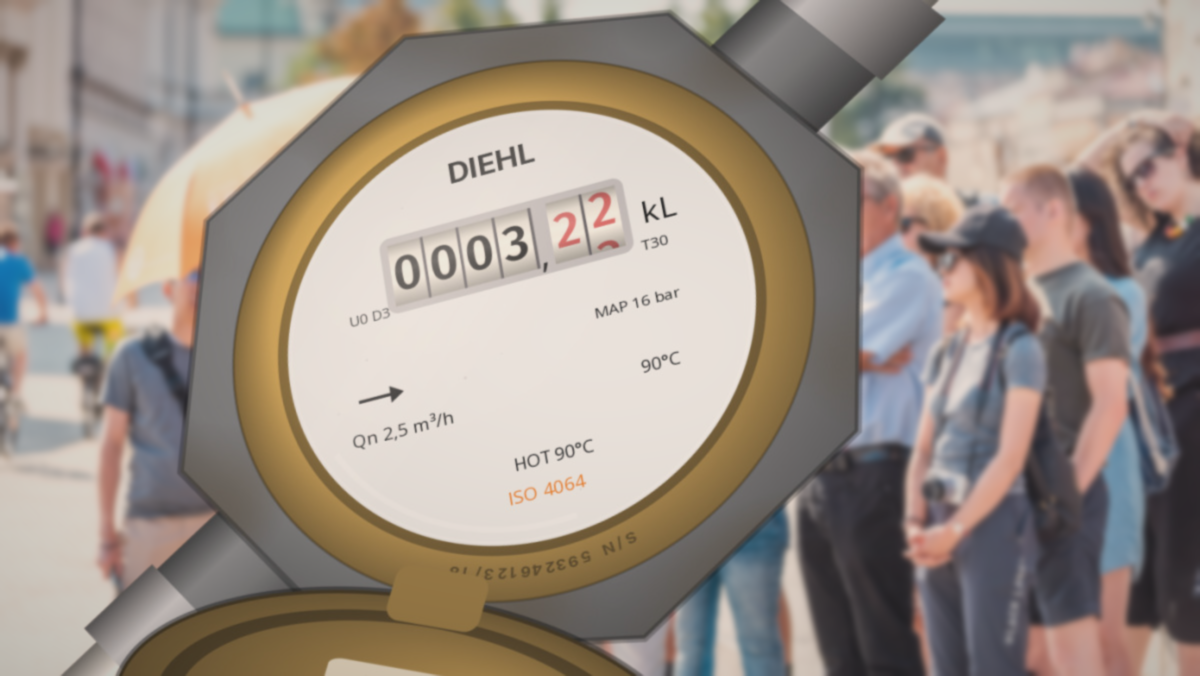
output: 3.22 kL
